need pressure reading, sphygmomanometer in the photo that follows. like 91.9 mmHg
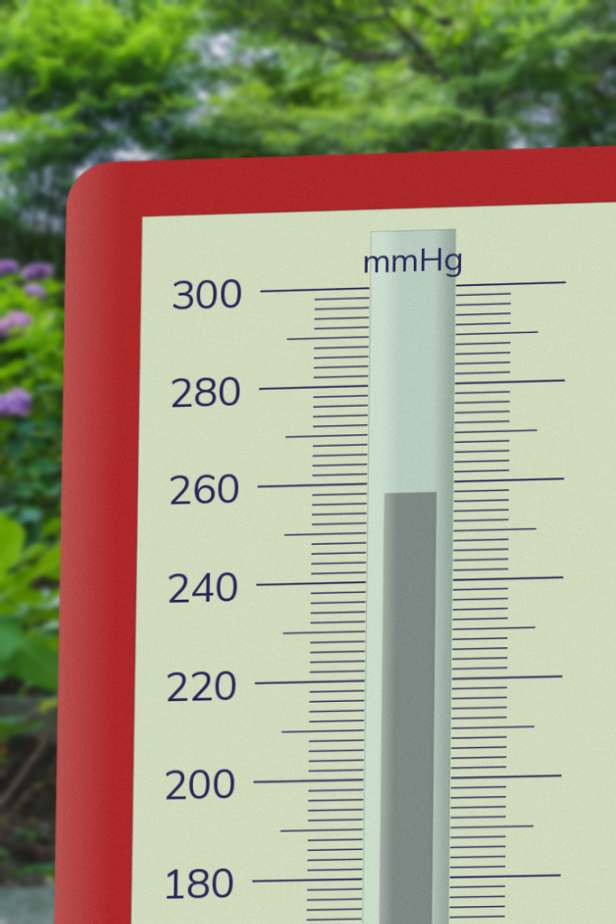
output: 258 mmHg
